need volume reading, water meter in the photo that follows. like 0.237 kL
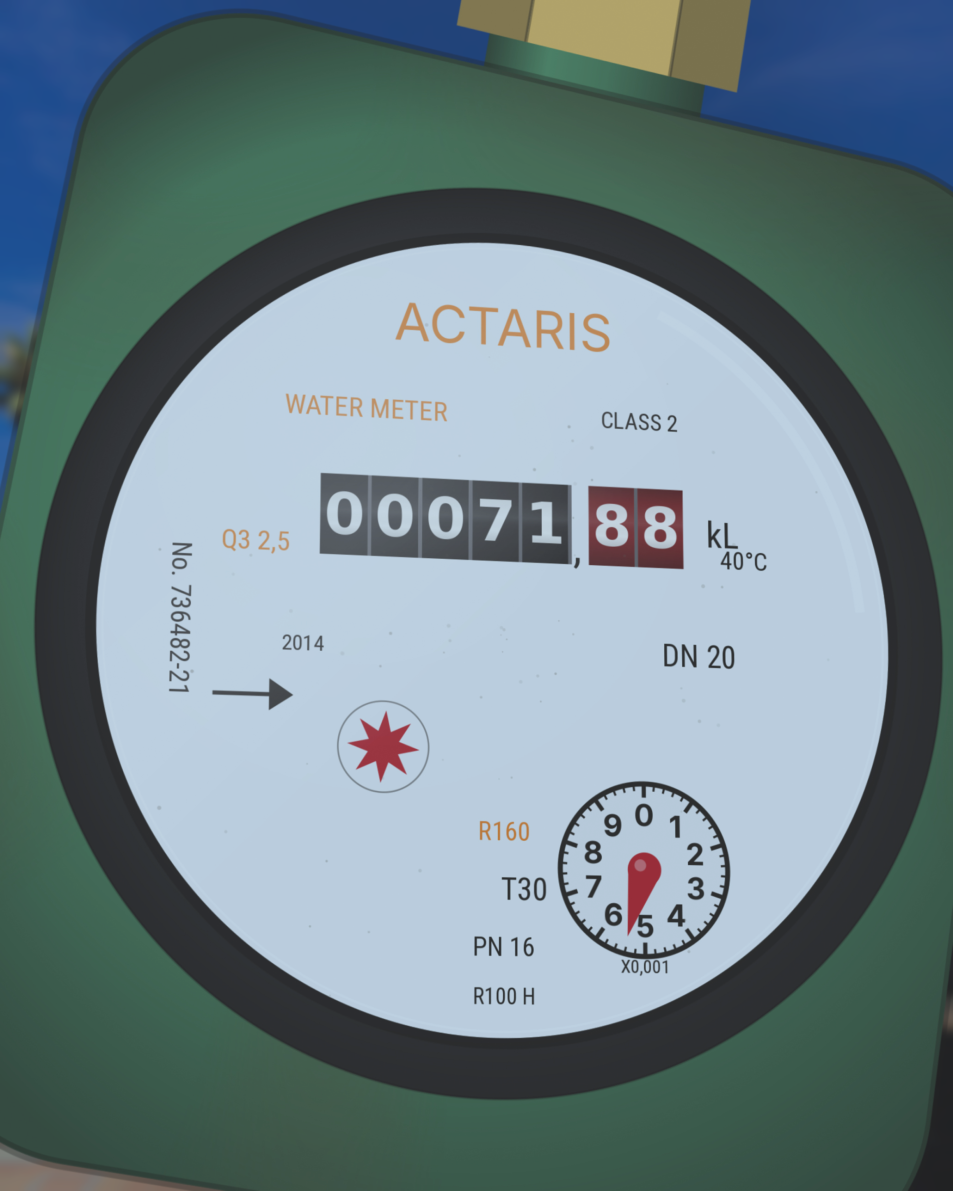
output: 71.885 kL
